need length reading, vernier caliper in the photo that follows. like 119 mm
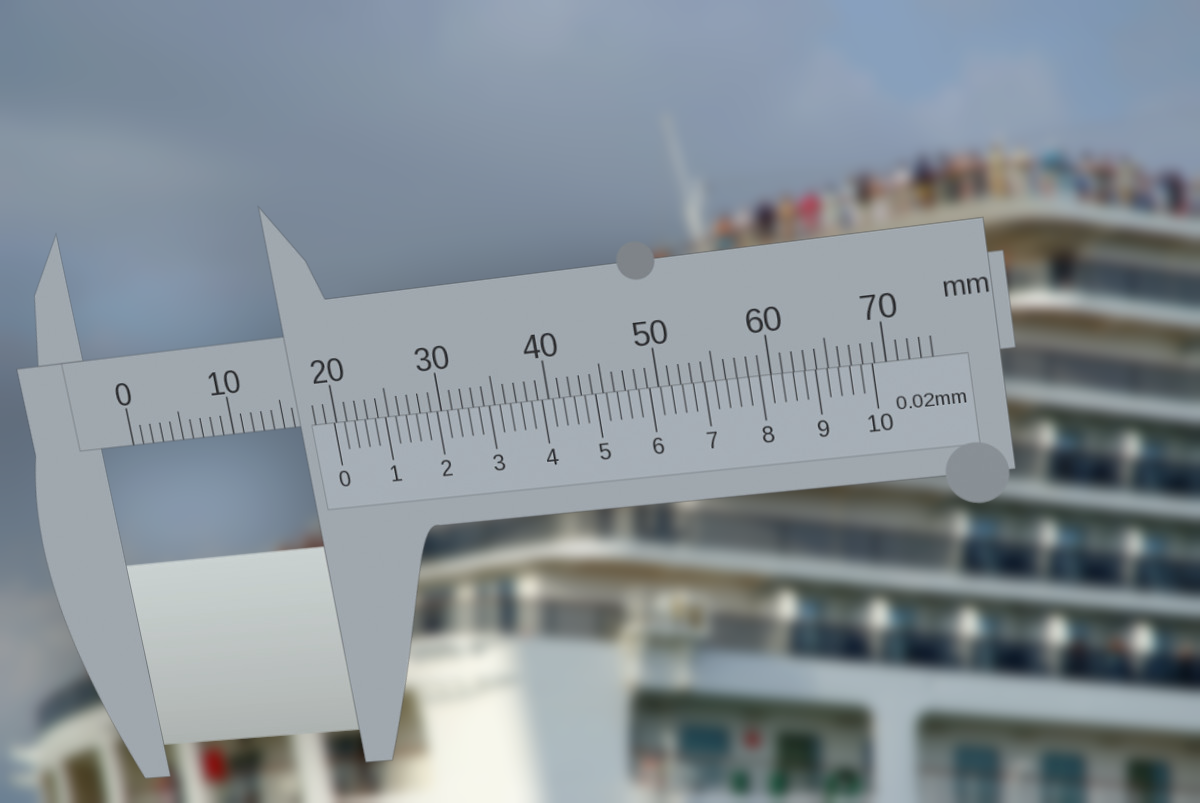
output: 19.8 mm
